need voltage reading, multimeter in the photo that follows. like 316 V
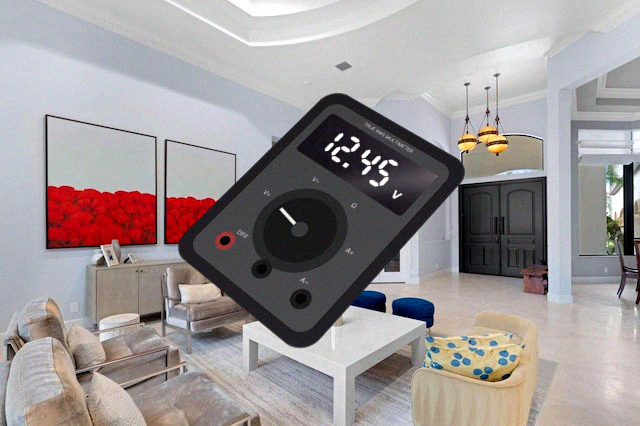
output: 12.45 V
